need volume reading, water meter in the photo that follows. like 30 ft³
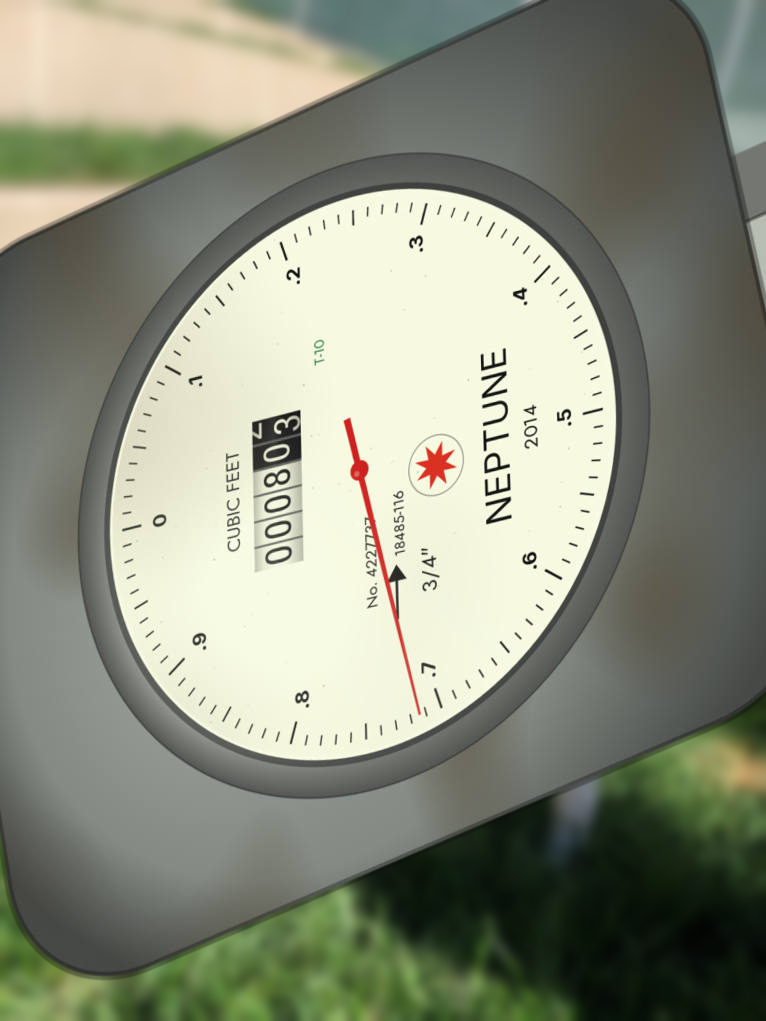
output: 802.71 ft³
